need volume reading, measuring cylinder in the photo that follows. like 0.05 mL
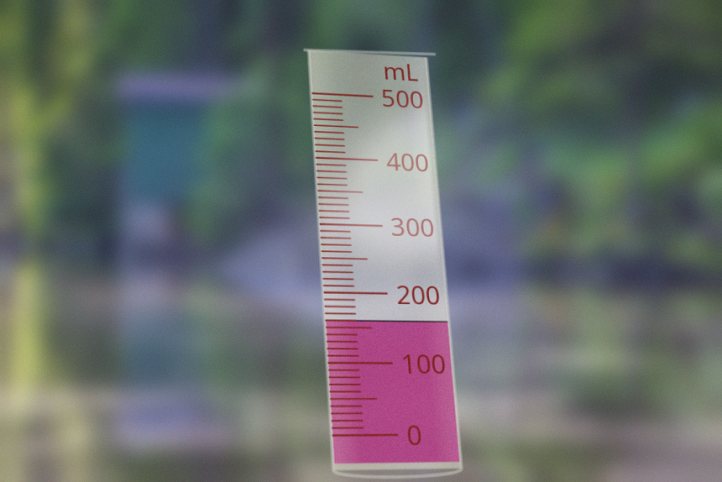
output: 160 mL
